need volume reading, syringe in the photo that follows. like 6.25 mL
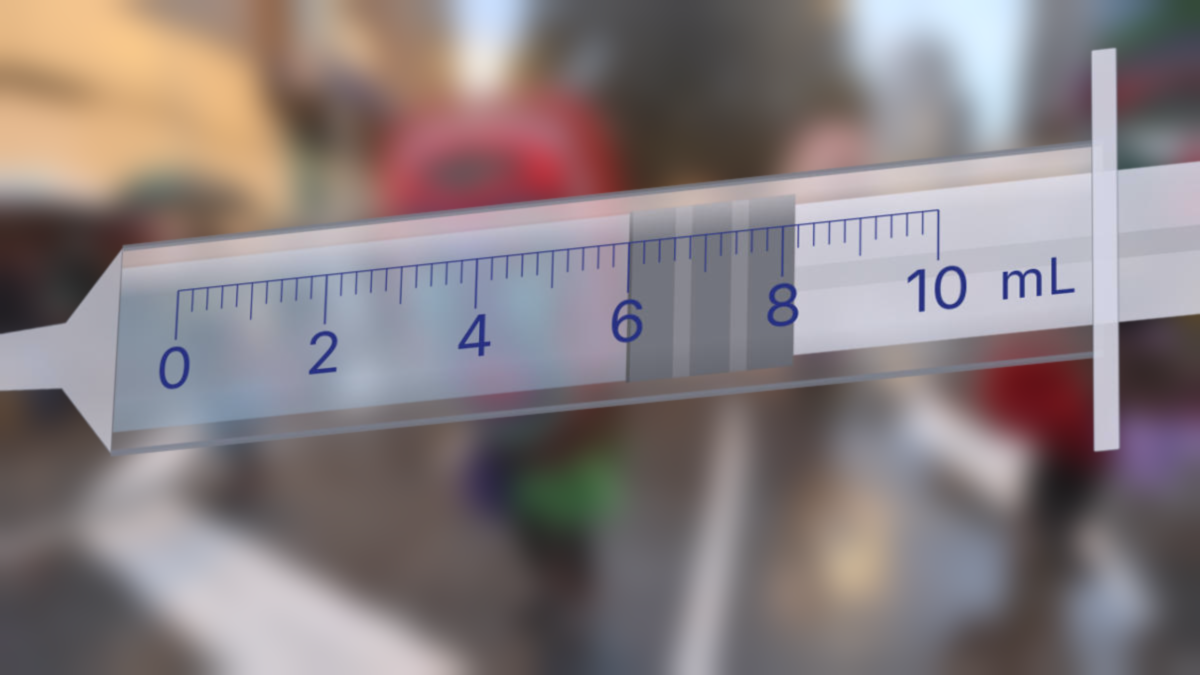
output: 6 mL
